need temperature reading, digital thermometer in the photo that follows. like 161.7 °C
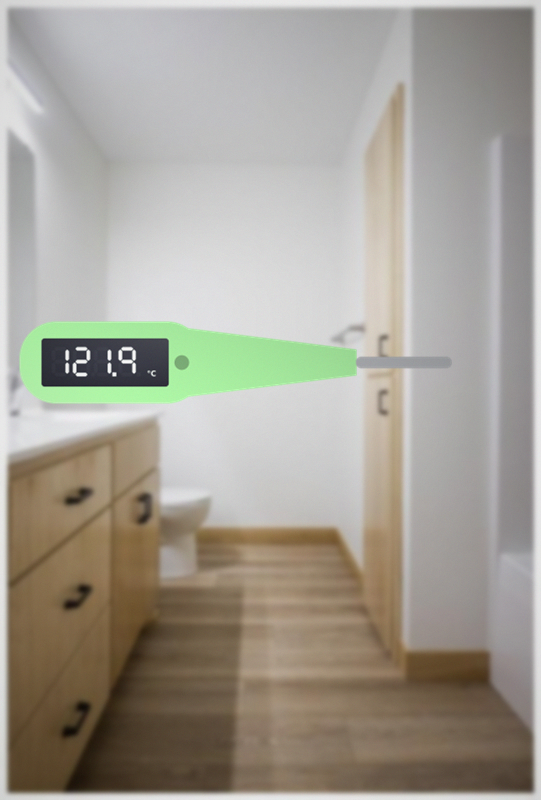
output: 121.9 °C
